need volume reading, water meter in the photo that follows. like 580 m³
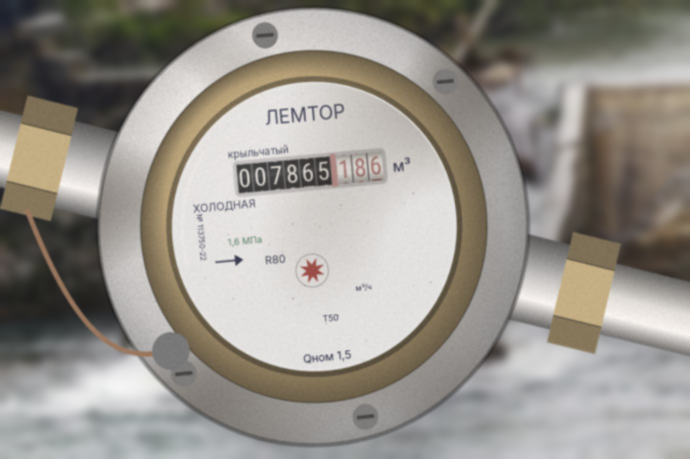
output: 7865.186 m³
